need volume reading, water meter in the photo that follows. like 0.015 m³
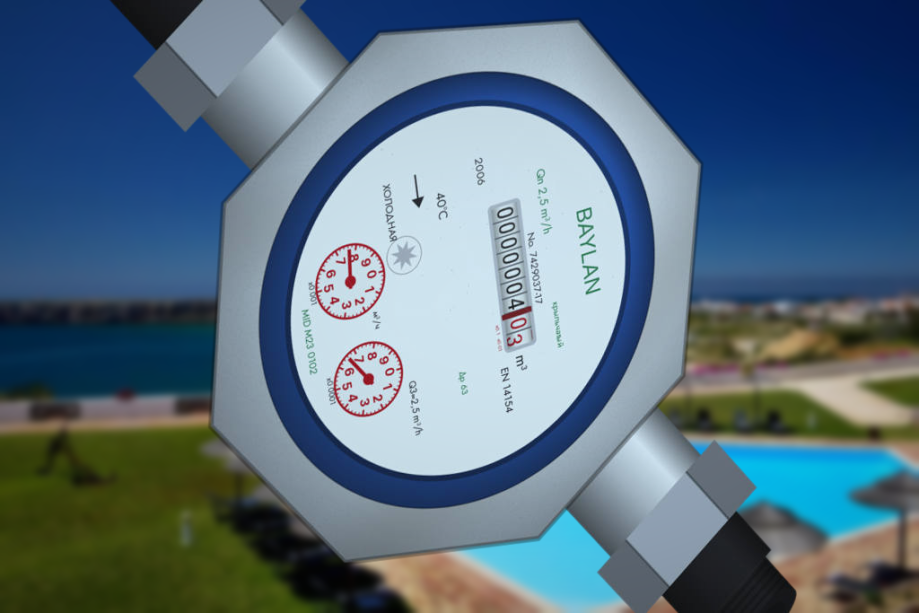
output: 4.0276 m³
